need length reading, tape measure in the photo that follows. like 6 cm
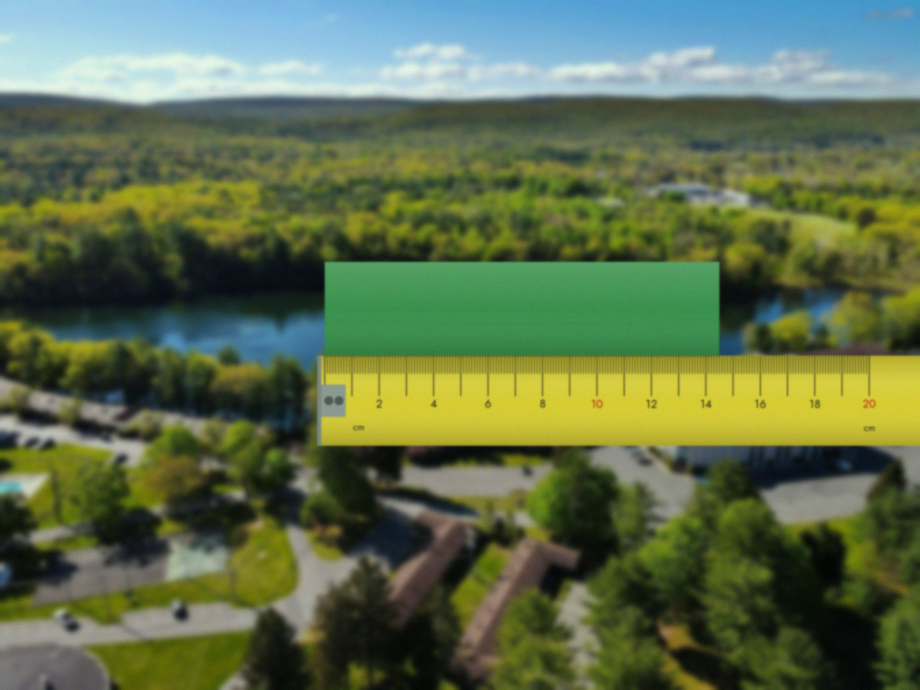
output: 14.5 cm
